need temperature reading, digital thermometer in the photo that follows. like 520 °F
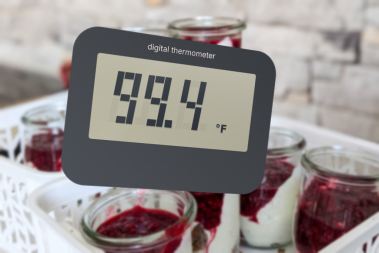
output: 99.4 °F
